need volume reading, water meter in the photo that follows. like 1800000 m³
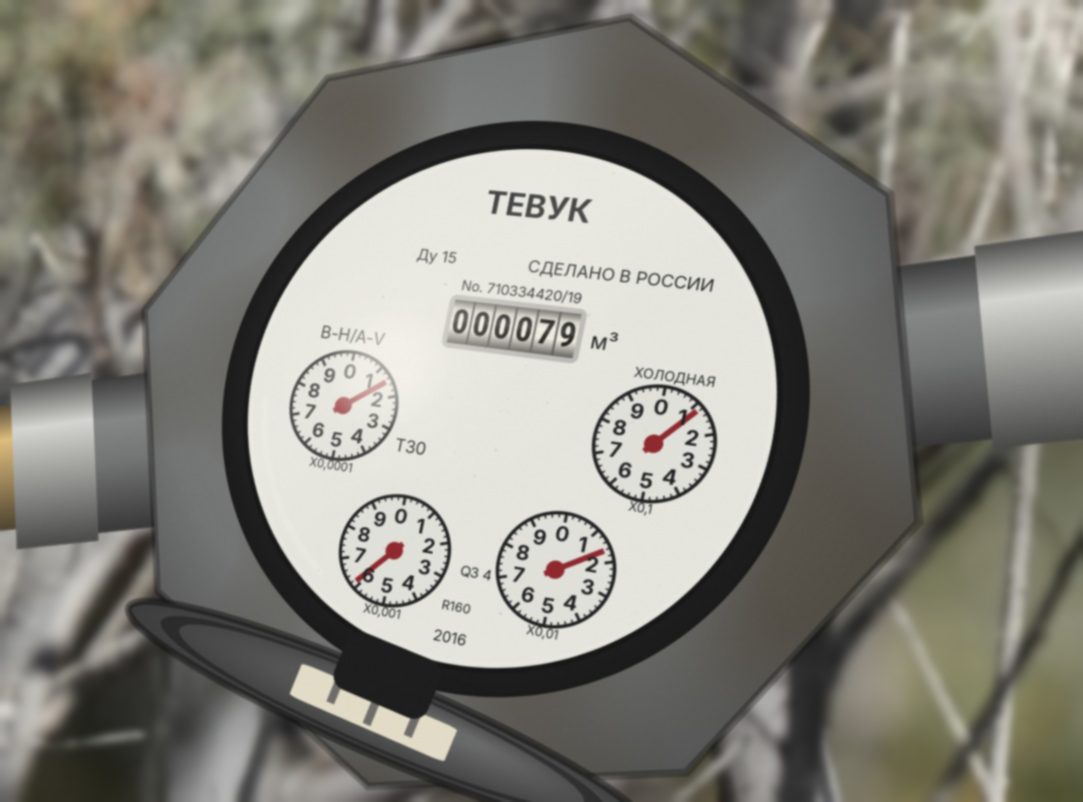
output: 79.1161 m³
